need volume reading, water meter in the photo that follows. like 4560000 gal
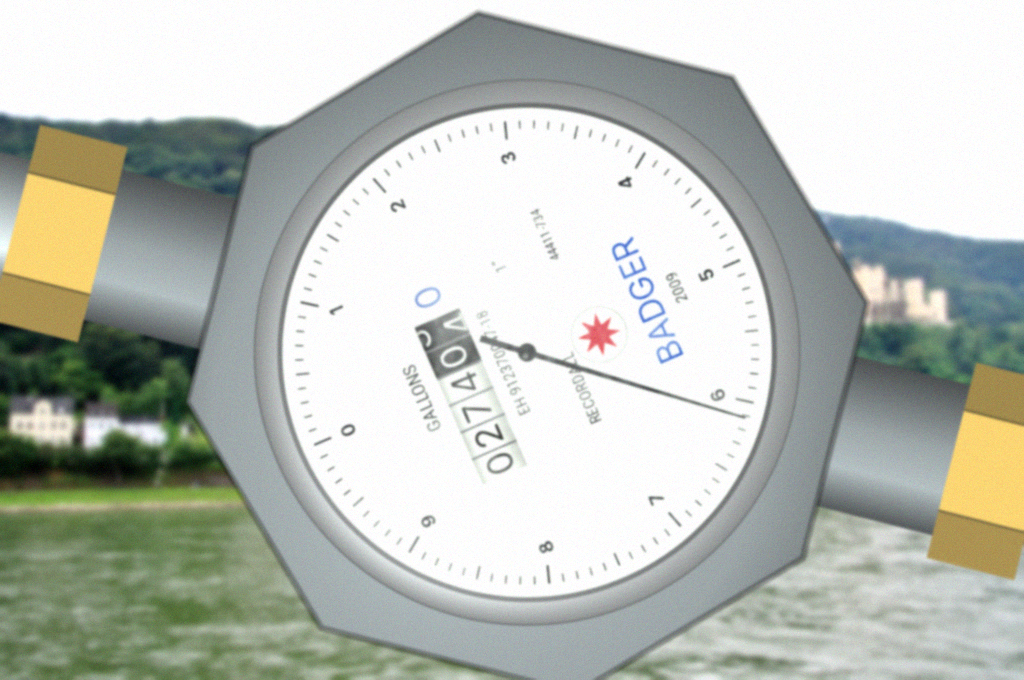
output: 274036.1 gal
